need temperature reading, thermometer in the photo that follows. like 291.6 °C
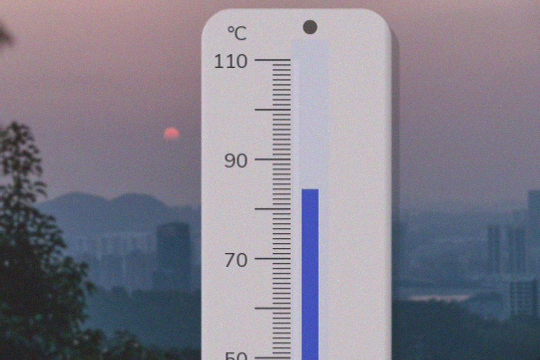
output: 84 °C
